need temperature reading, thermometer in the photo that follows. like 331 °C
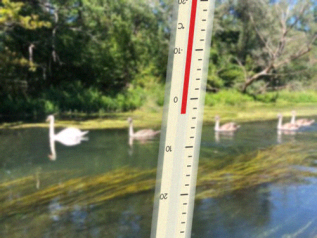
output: 3 °C
